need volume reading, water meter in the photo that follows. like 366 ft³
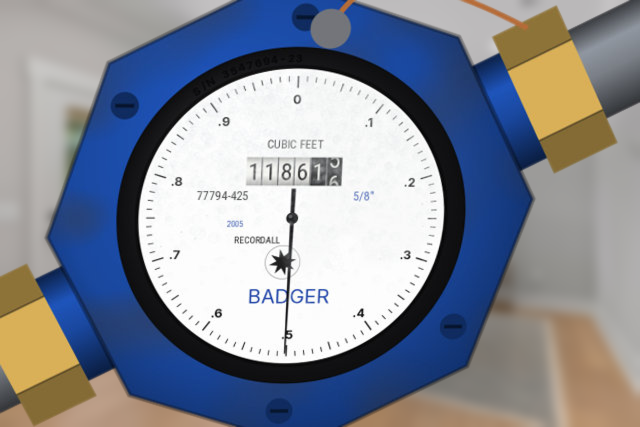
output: 118615.50 ft³
